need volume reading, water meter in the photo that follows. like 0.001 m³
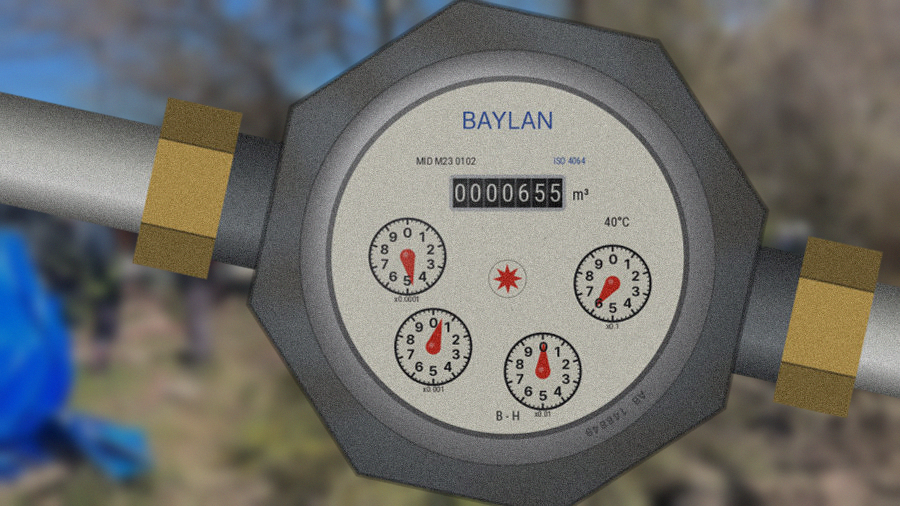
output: 655.6004 m³
